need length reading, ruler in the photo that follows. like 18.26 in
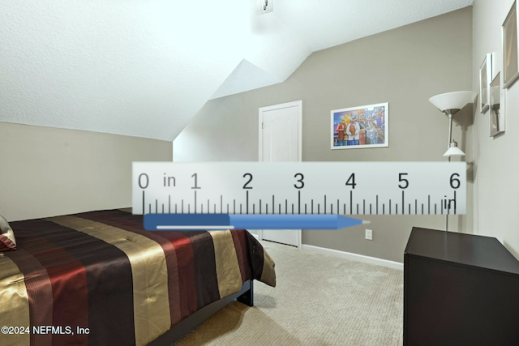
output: 4.375 in
